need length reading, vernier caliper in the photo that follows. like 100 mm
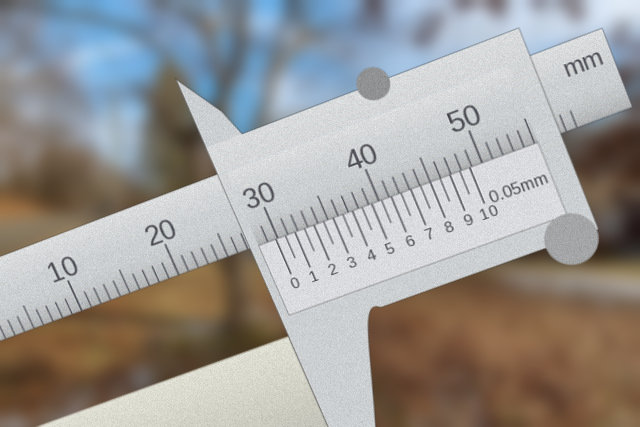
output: 29.8 mm
